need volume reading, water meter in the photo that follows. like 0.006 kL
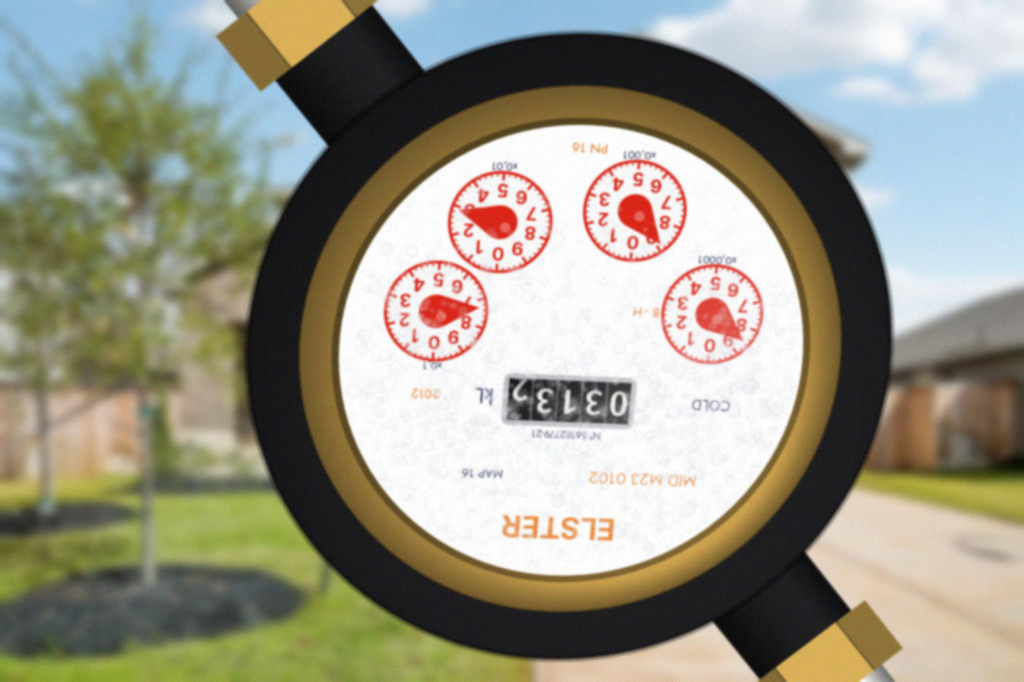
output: 3131.7288 kL
